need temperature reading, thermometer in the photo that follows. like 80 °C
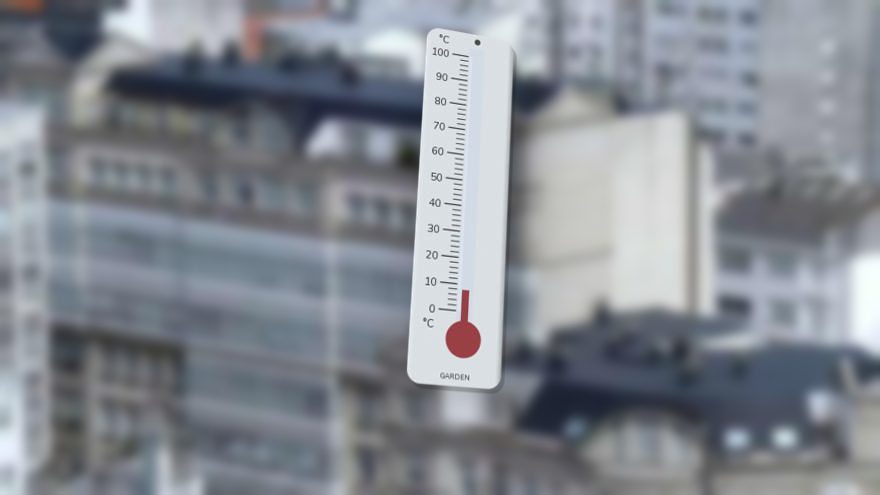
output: 8 °C
